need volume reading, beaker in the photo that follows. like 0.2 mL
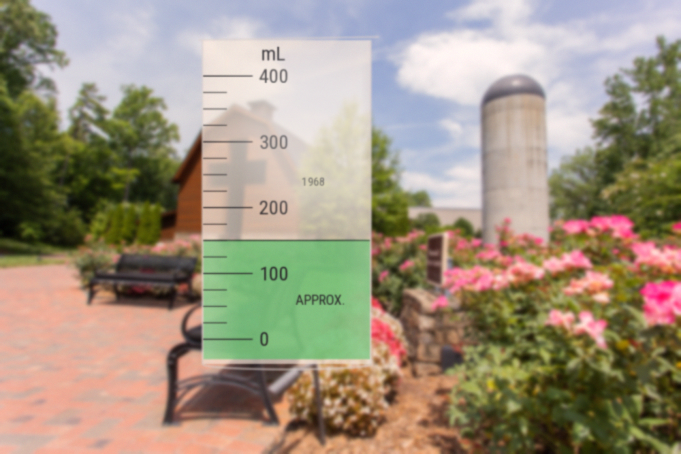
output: 150 mL
